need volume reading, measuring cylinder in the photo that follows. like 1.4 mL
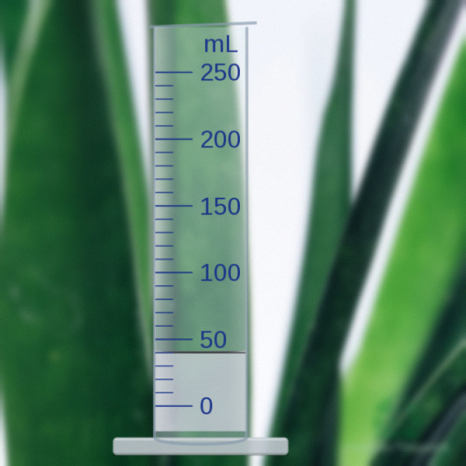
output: 40 mL
